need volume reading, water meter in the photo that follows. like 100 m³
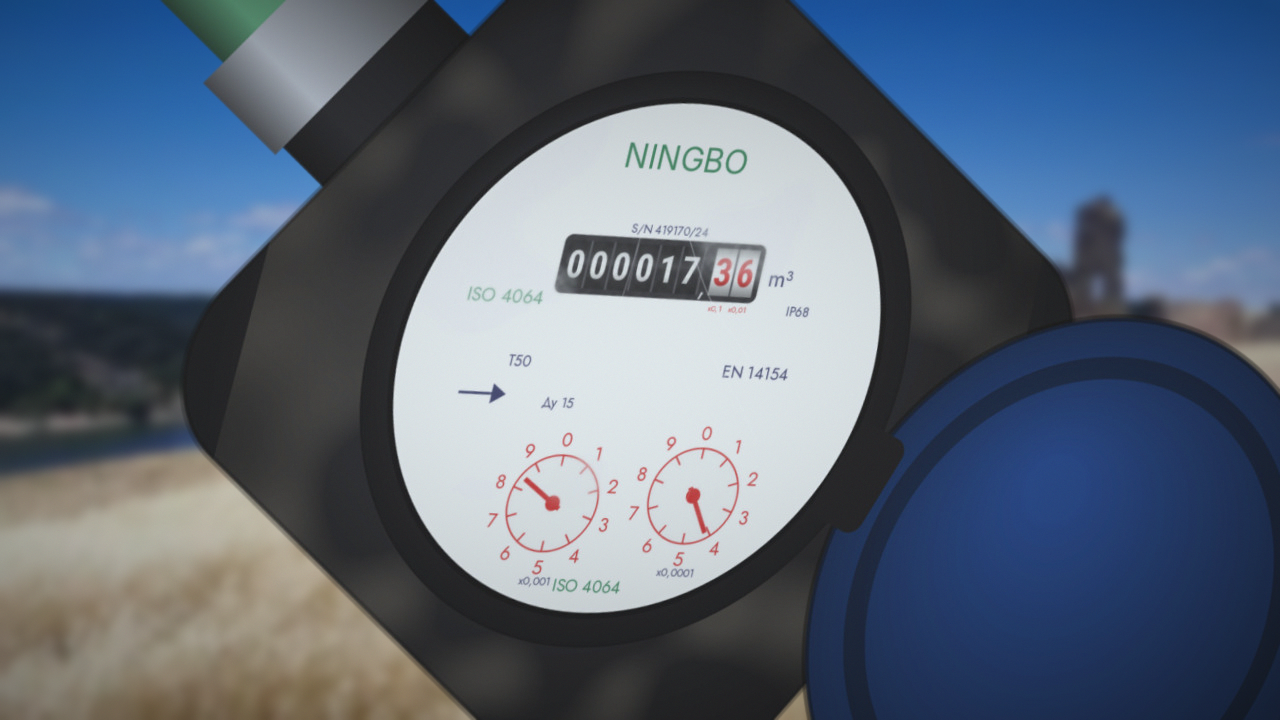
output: 17.3684 m³
